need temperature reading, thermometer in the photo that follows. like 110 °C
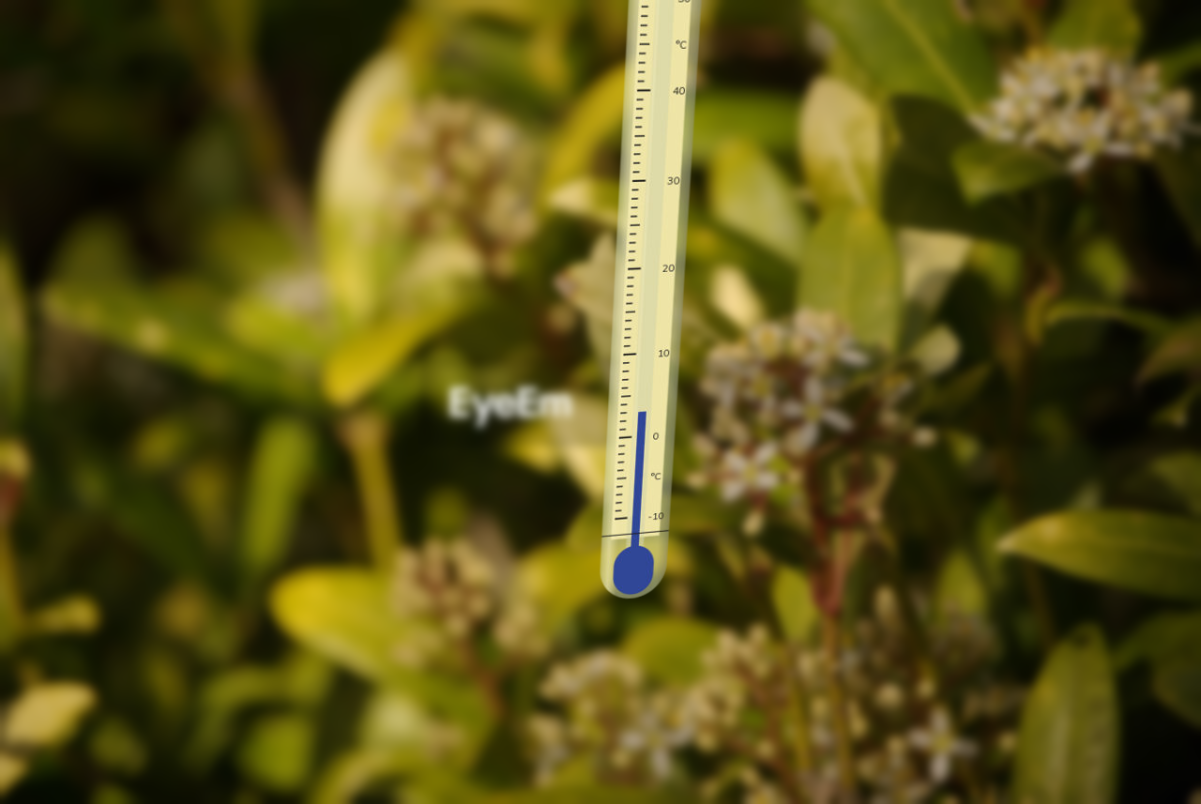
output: 3 °C
